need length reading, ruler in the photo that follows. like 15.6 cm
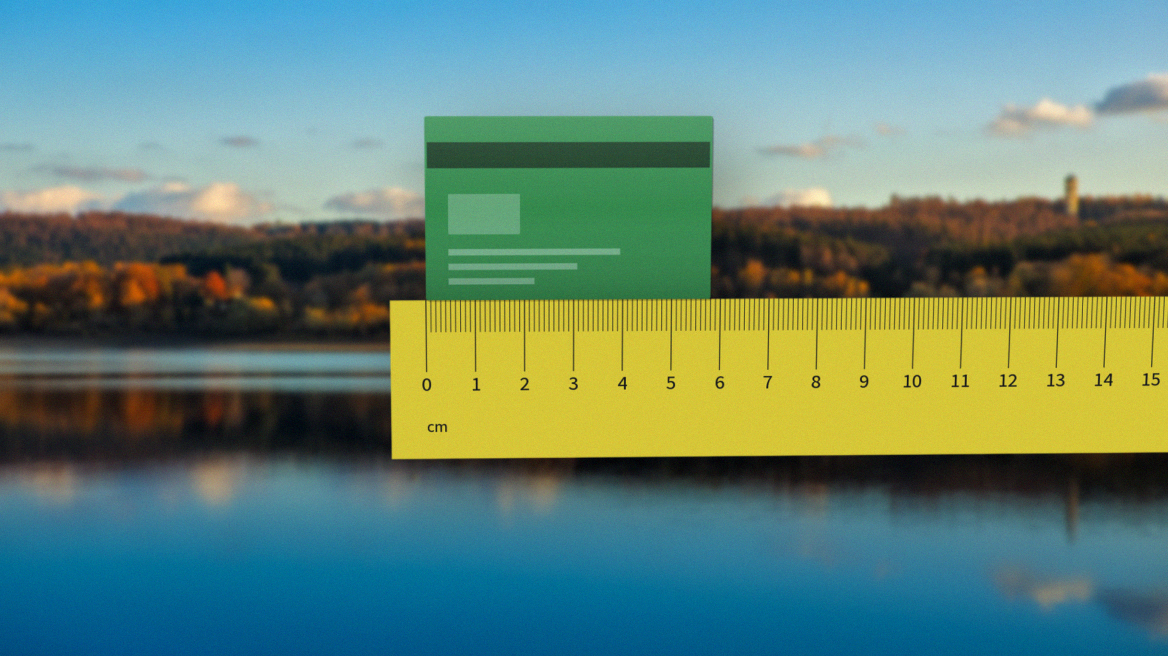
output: 5.8 cm
